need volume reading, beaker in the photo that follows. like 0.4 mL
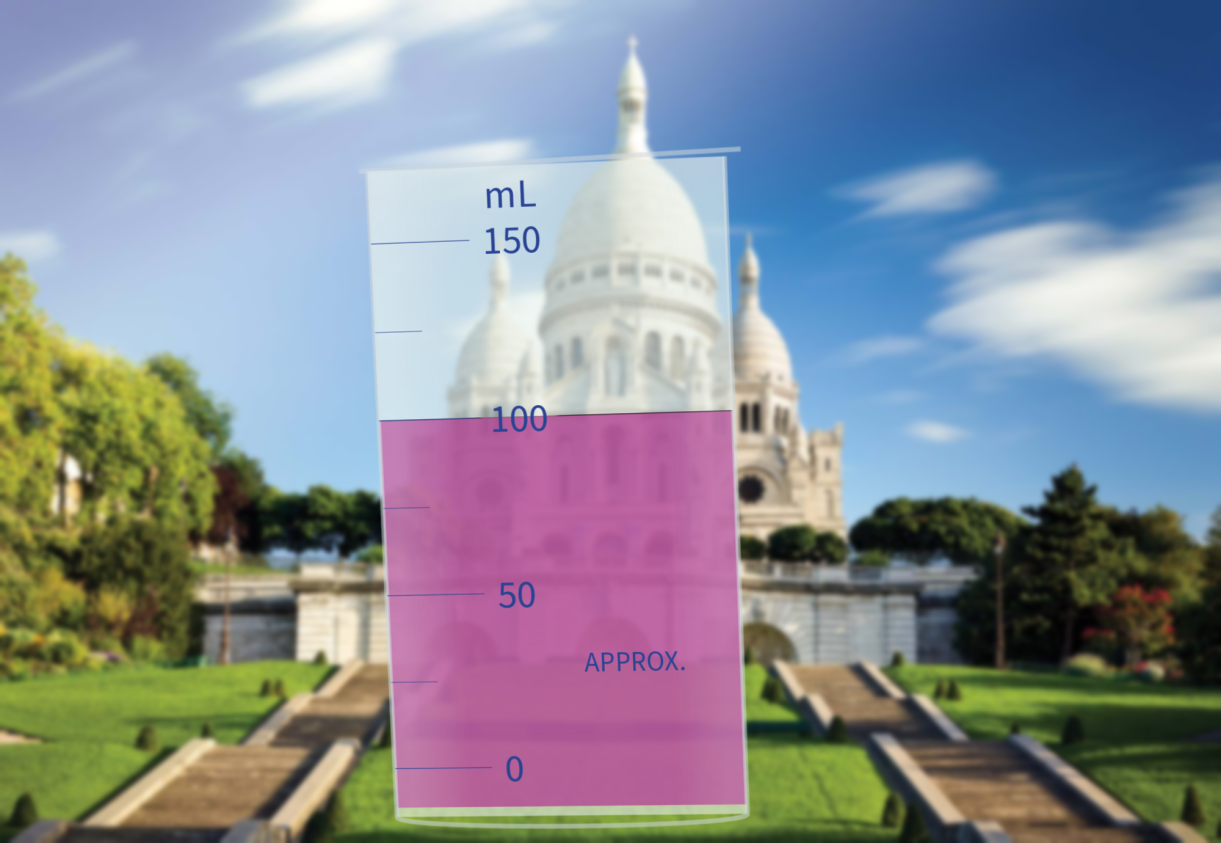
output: 100 mL
